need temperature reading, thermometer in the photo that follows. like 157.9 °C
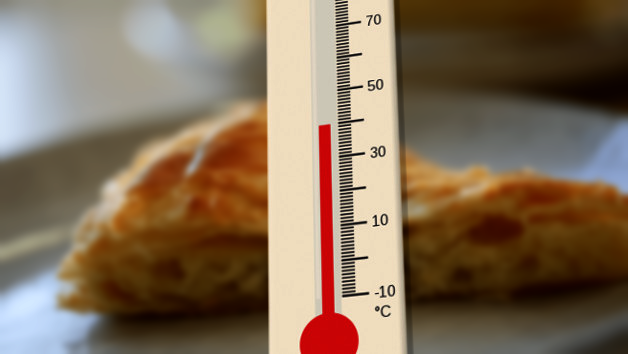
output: 40 °C
